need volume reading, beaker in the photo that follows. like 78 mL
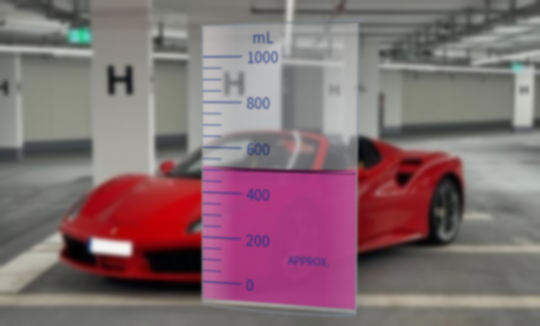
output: 500 mL
